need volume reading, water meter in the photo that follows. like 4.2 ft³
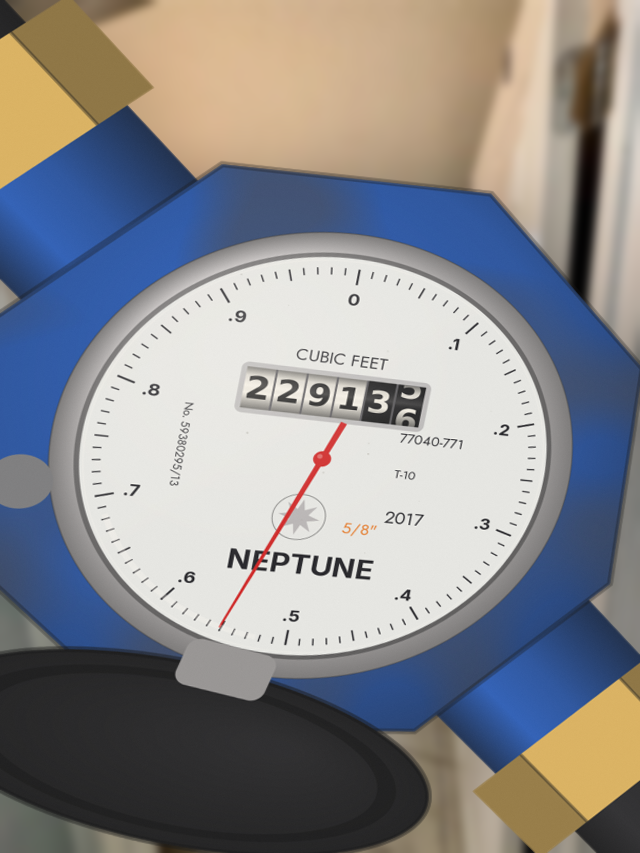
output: 229135.55 ft³
